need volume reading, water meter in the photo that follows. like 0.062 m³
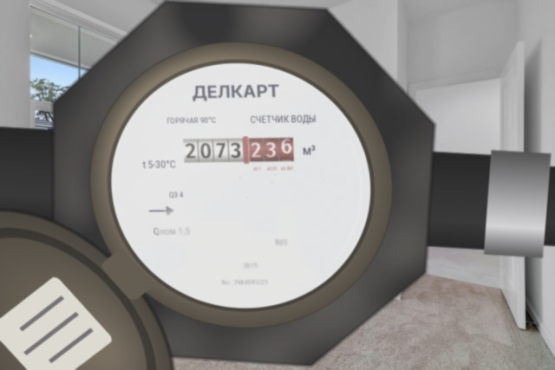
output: 2073.236 m³
